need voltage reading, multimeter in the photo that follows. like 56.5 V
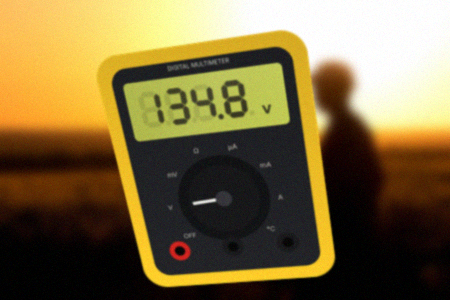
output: 134.8 V
